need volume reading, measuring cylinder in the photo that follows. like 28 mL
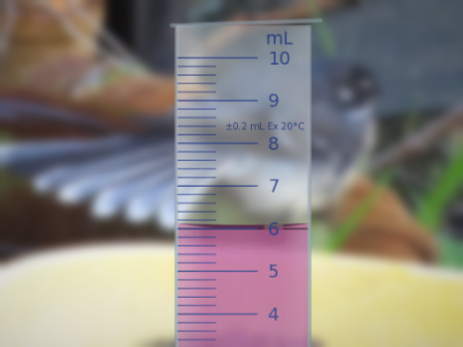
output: 6 mL
